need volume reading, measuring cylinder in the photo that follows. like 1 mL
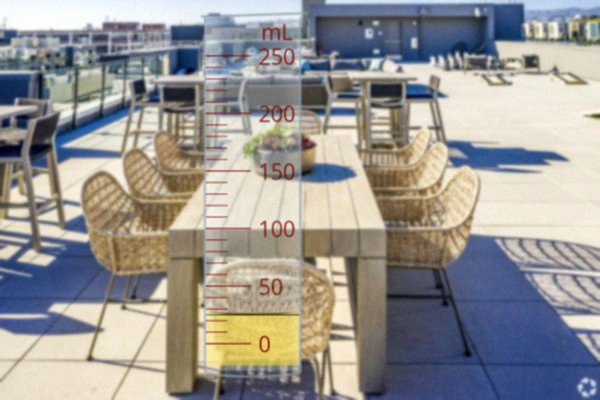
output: 25 mL
